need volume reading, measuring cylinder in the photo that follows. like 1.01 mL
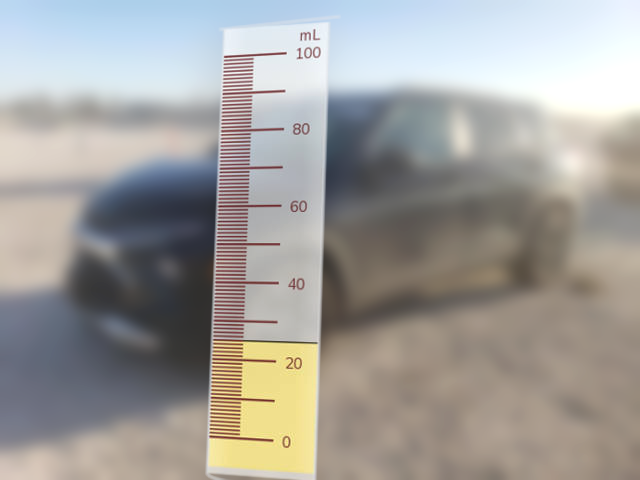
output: 25 mL
